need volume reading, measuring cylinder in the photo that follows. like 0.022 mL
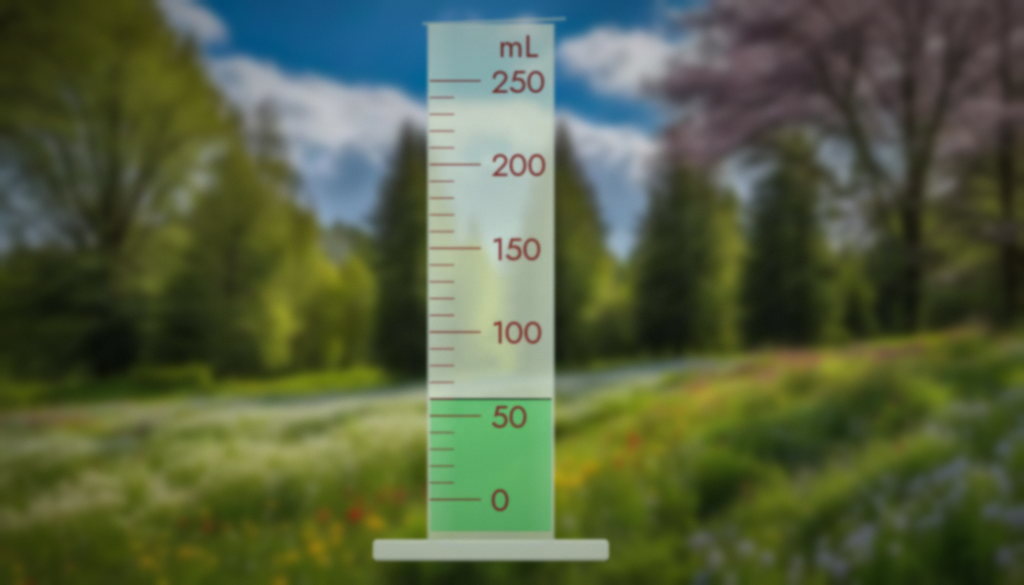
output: 60 mL
